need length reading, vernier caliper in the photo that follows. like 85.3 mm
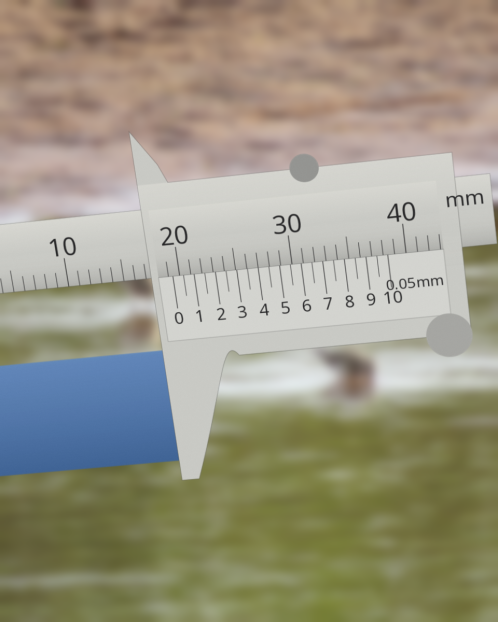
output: 19.4 mm
